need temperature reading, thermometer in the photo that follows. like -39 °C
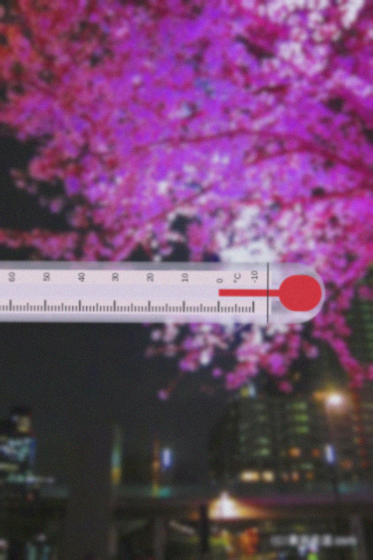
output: 0 °C
